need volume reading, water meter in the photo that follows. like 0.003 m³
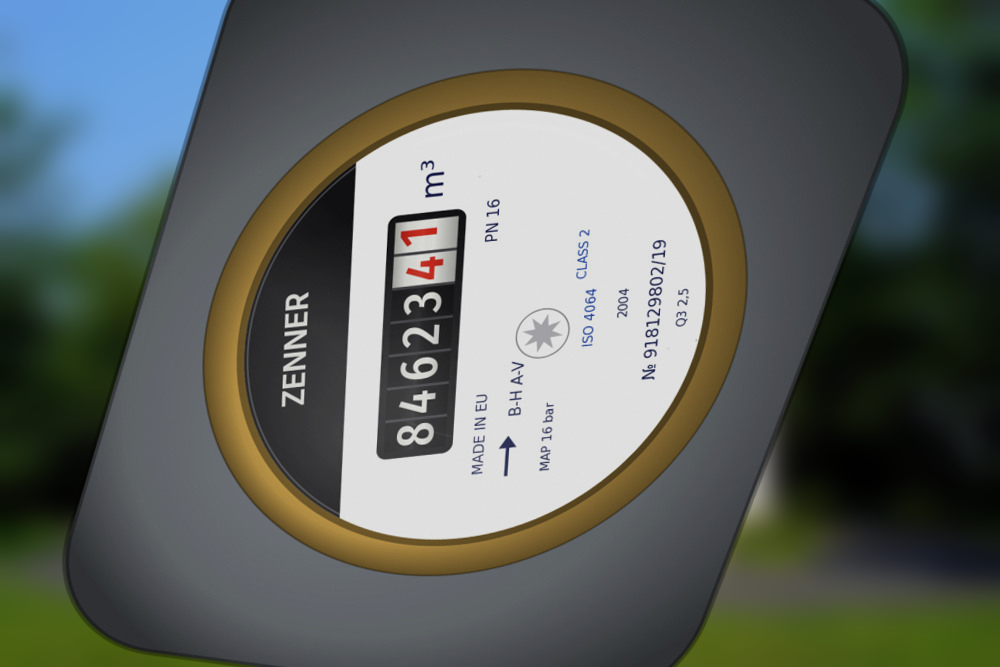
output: 84623.41 m³
